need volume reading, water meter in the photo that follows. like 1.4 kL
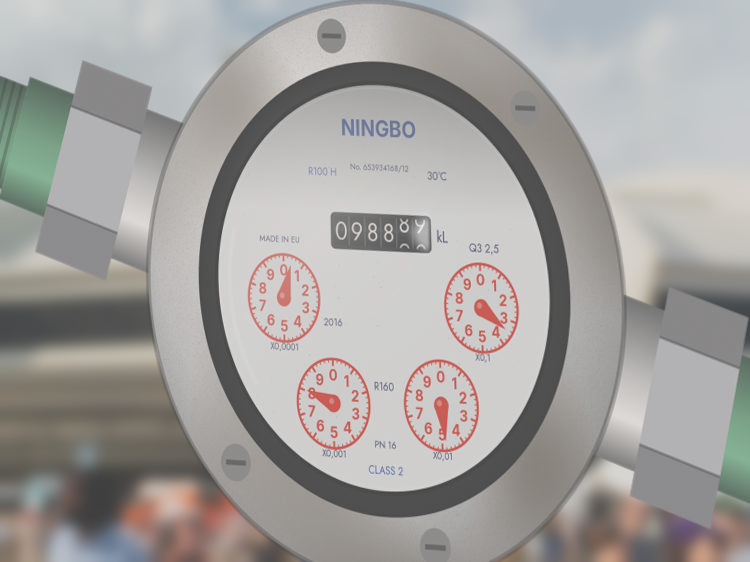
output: 98889.3480 kL
